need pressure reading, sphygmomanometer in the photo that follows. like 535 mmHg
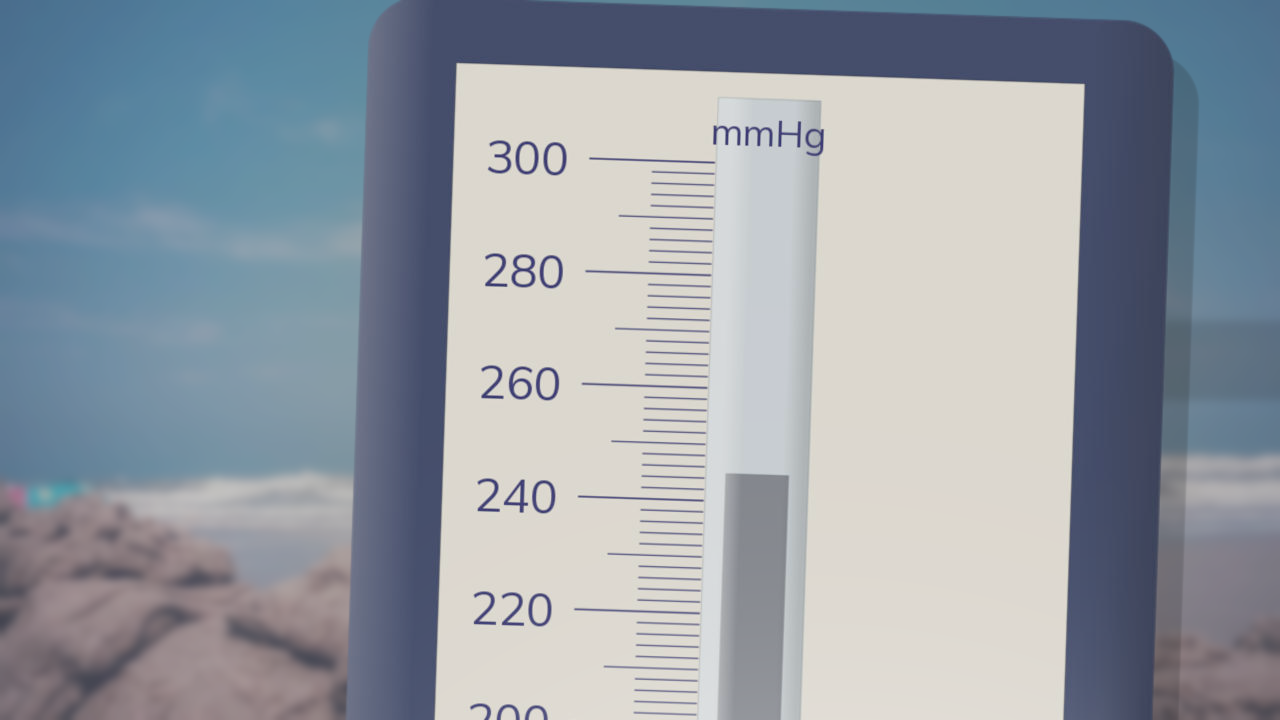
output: 245 mmHg
